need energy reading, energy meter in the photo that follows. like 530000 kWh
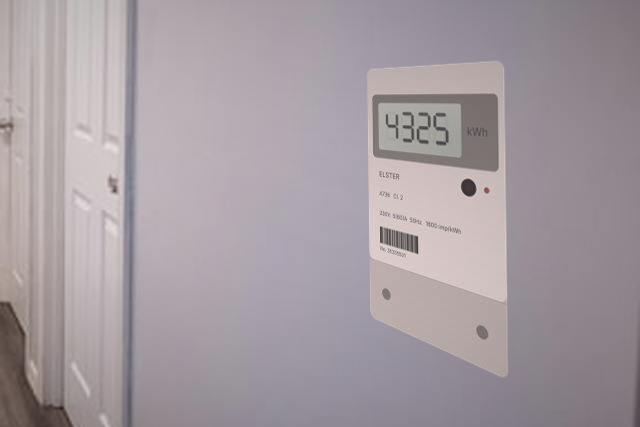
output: 4325 kWh
